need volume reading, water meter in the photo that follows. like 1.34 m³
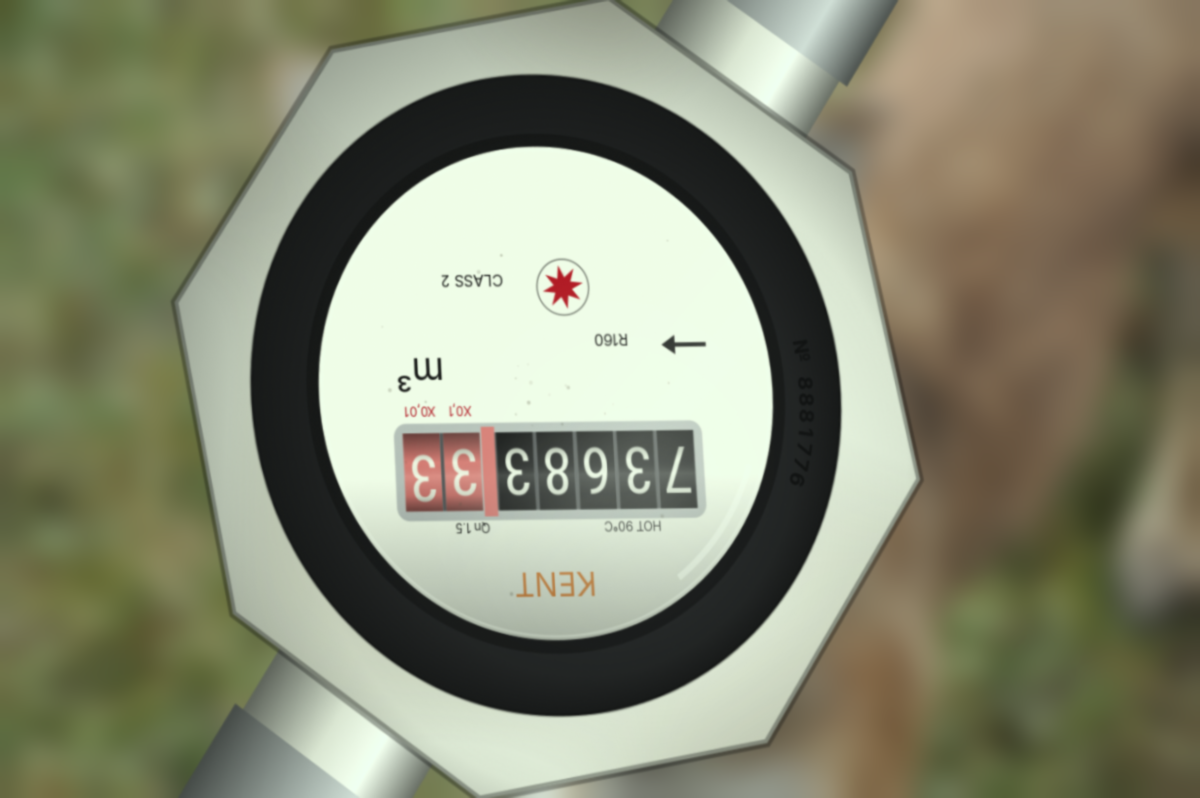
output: 73683.33 m³
